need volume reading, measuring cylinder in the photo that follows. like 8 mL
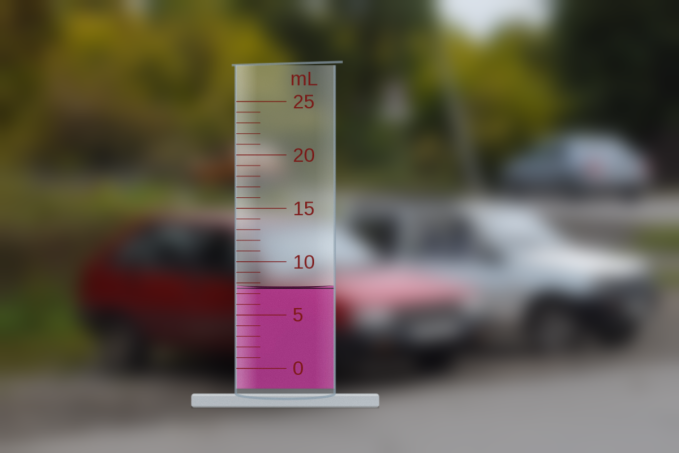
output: 7.5 mL
